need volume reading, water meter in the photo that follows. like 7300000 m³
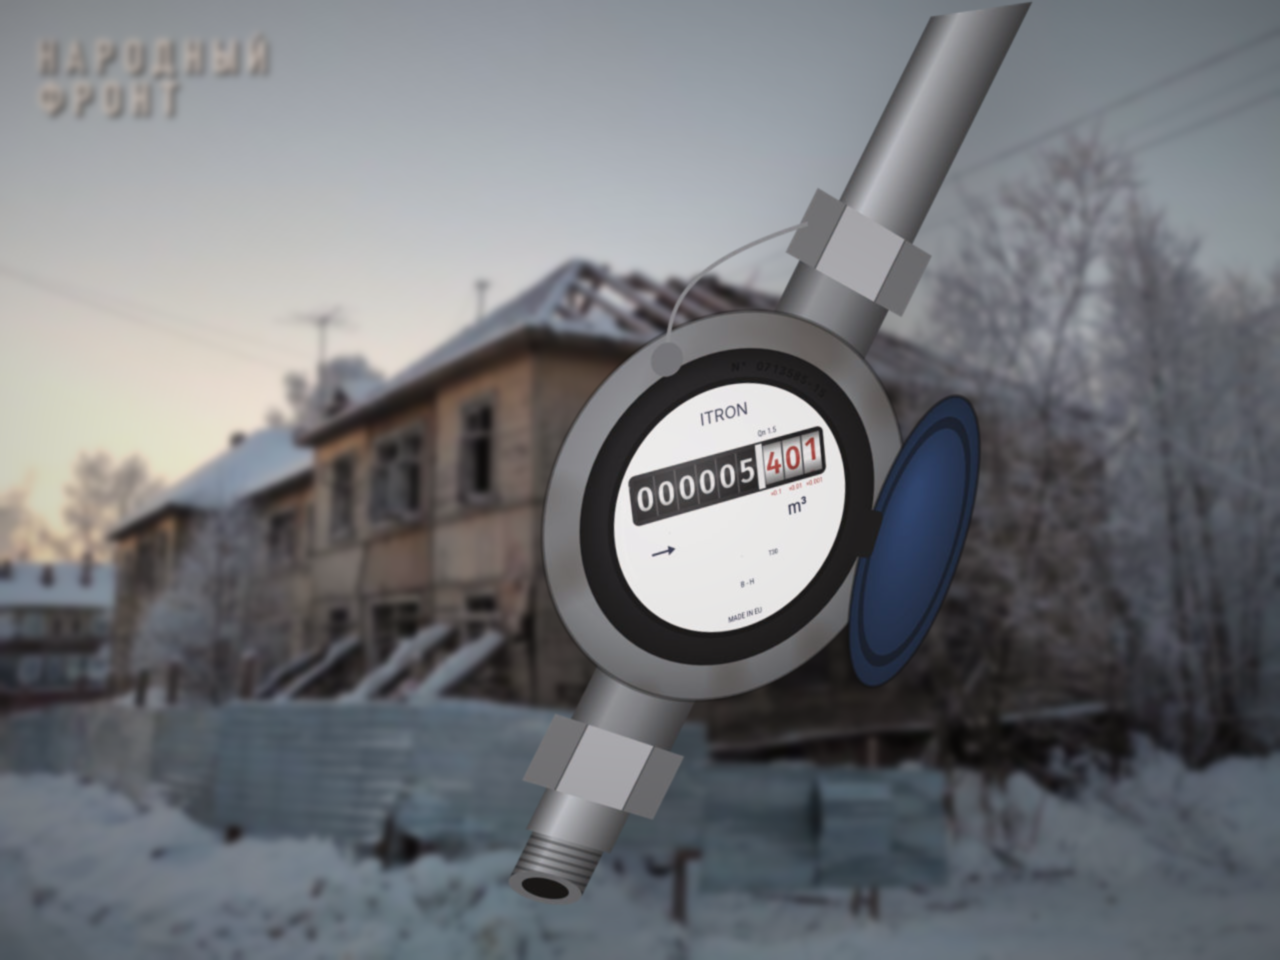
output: 5.401 m³
